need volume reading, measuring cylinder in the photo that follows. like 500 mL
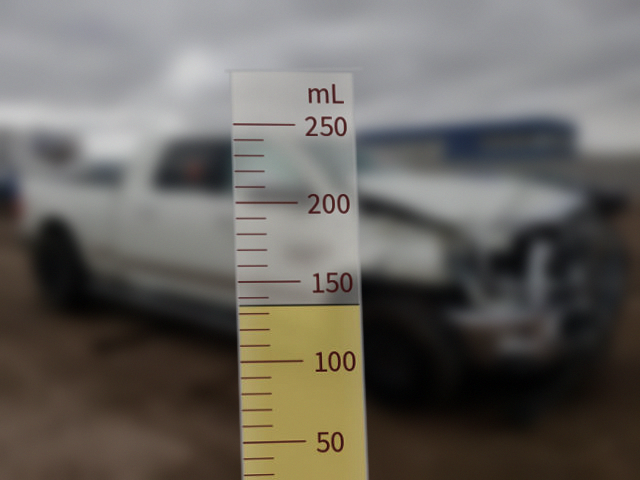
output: 135 mL
